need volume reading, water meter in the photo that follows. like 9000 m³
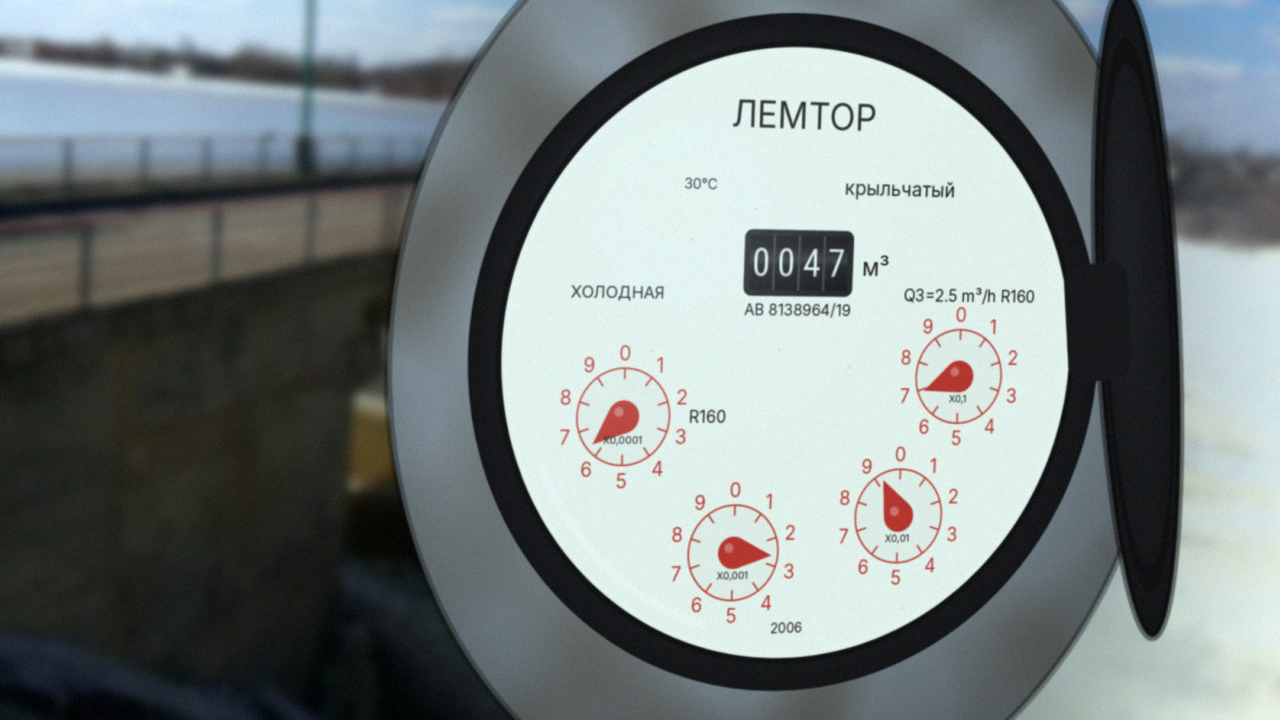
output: 47.6926 m³
